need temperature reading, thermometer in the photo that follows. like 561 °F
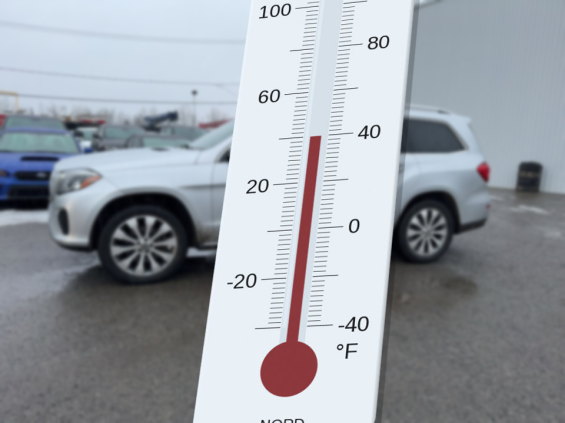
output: 40 °F
